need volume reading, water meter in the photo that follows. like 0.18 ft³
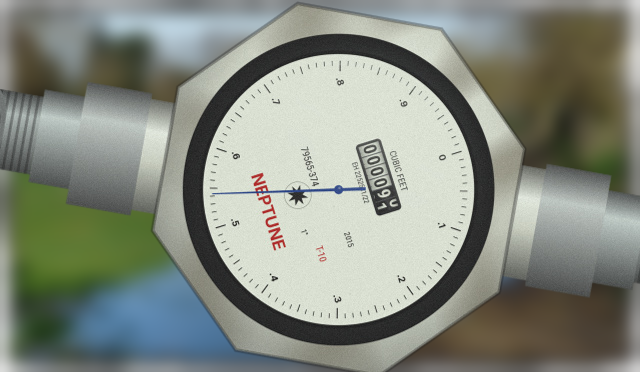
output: 90.54 ft³
